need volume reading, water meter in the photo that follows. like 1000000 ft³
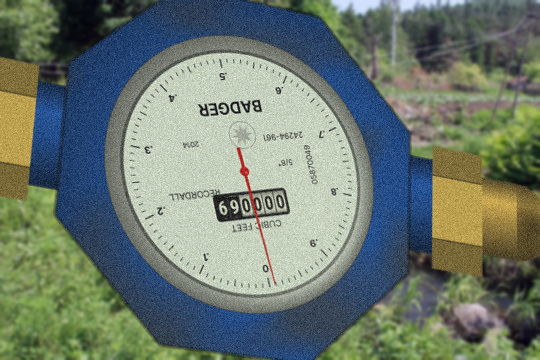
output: 68.99 ft³
